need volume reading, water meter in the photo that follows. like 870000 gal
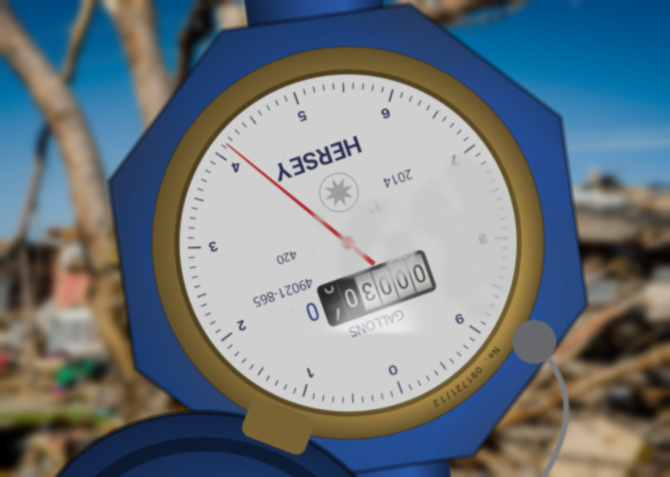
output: 3074.1 gal
